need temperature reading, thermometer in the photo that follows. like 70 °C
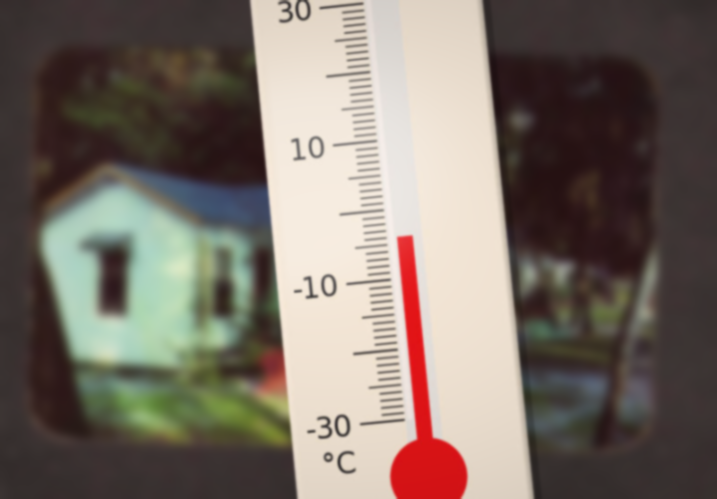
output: -4 °C
